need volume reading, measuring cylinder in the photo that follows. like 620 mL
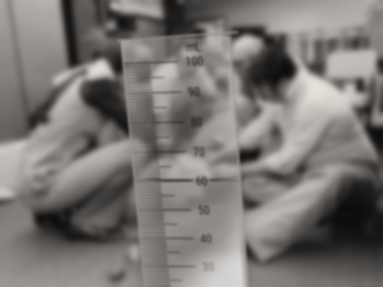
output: 60 mL
